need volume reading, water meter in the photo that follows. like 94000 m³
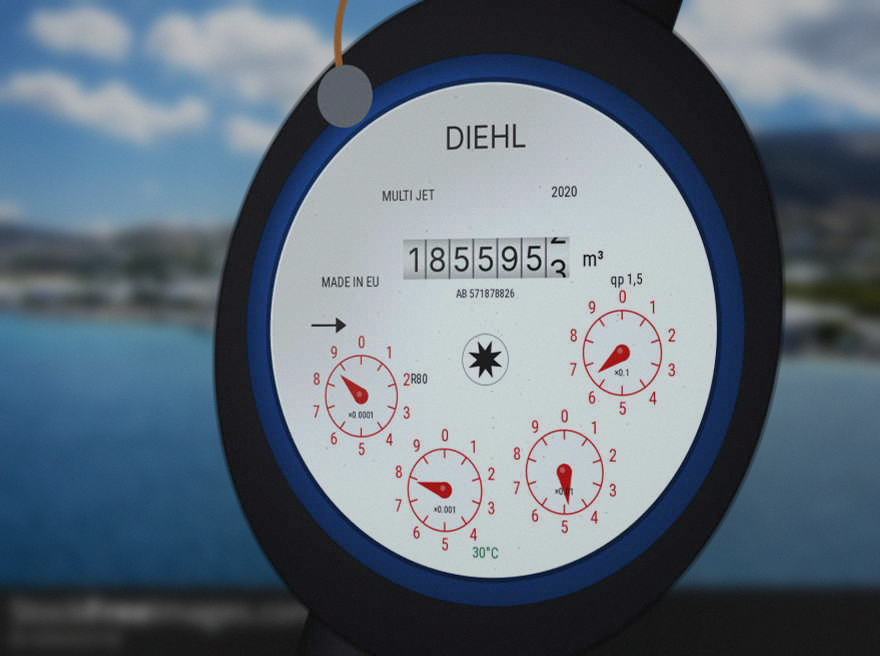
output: 1855952.6478 m³
